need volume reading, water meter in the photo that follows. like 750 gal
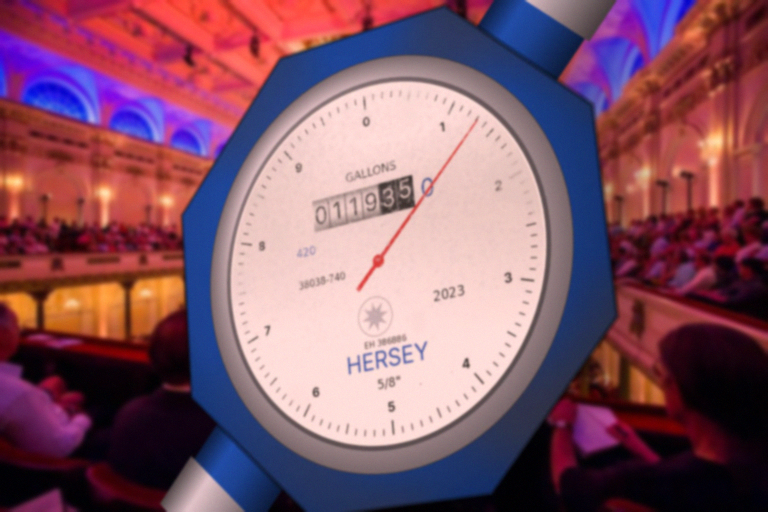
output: 119351.3 gal
